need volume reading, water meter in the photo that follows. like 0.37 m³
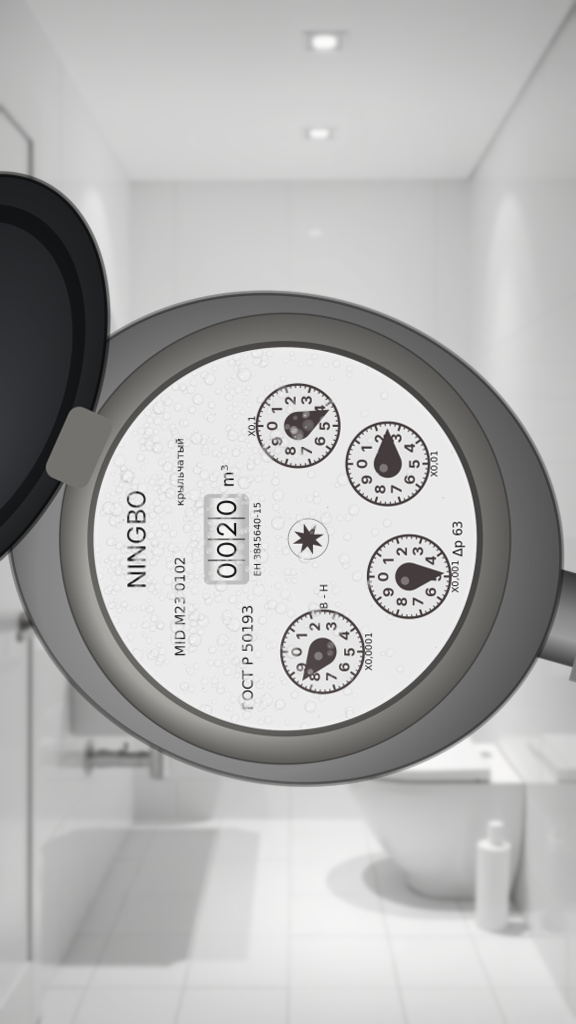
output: 20.4248 m³
